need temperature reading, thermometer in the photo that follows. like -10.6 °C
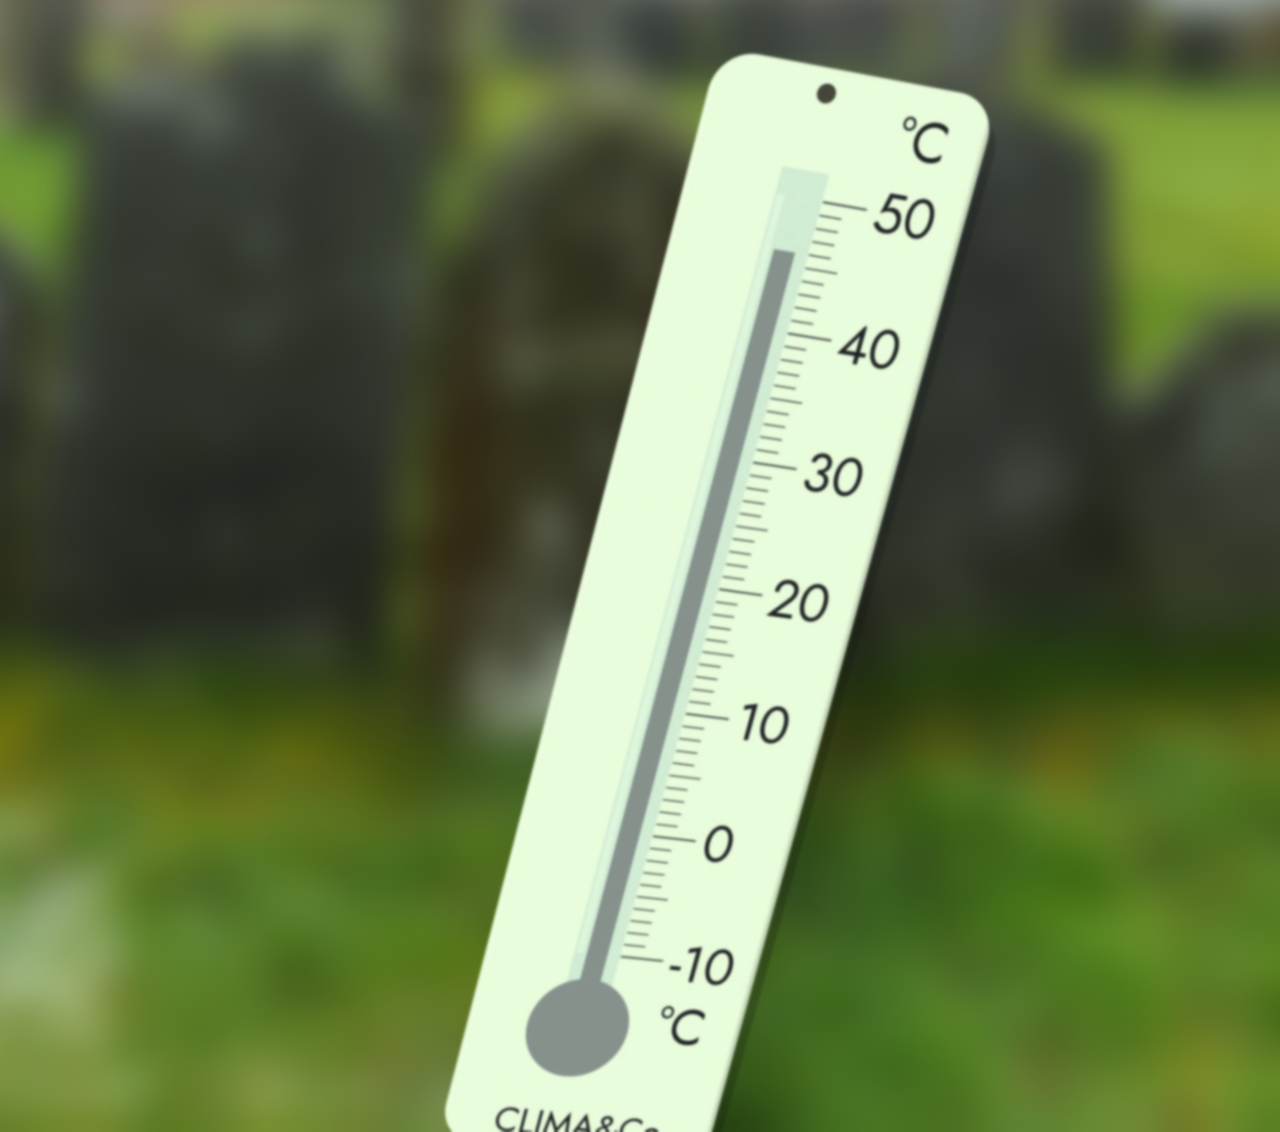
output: 46 °C
